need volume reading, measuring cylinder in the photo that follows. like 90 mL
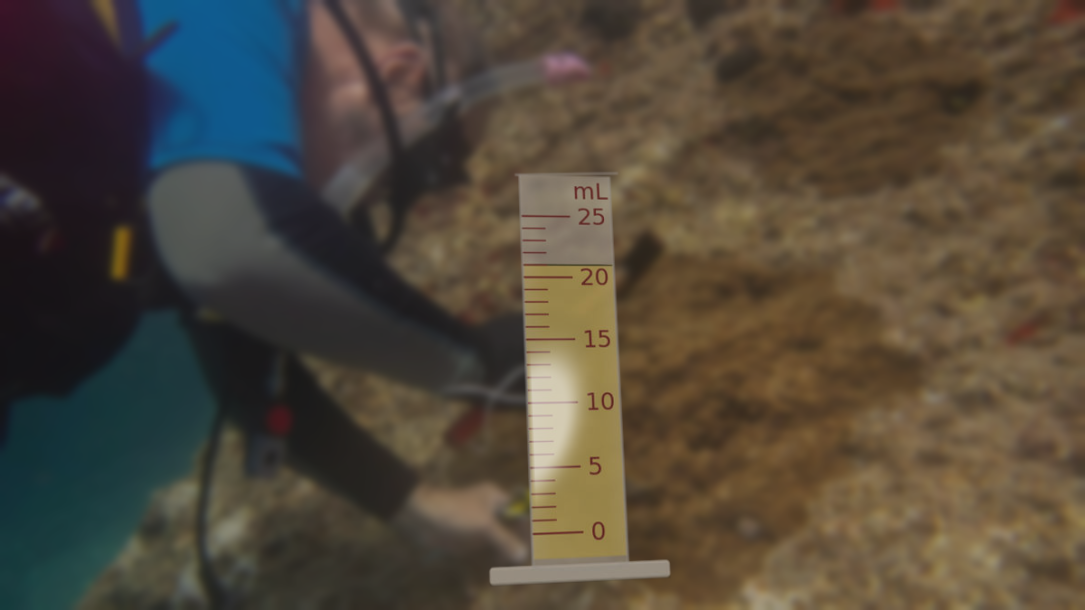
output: 21 mL
